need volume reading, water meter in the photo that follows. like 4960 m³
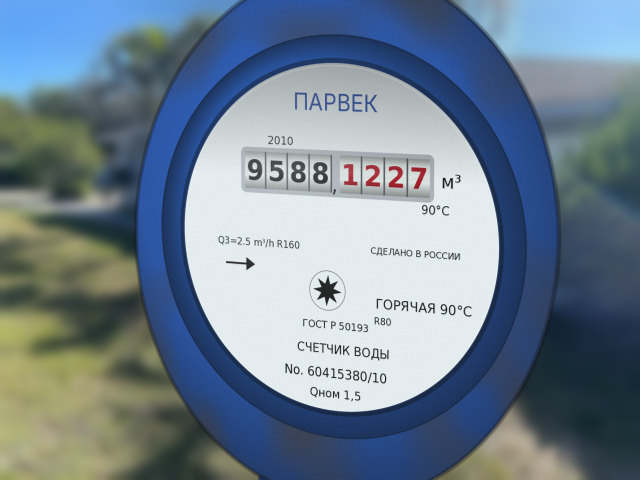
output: 9588.1227 m³
